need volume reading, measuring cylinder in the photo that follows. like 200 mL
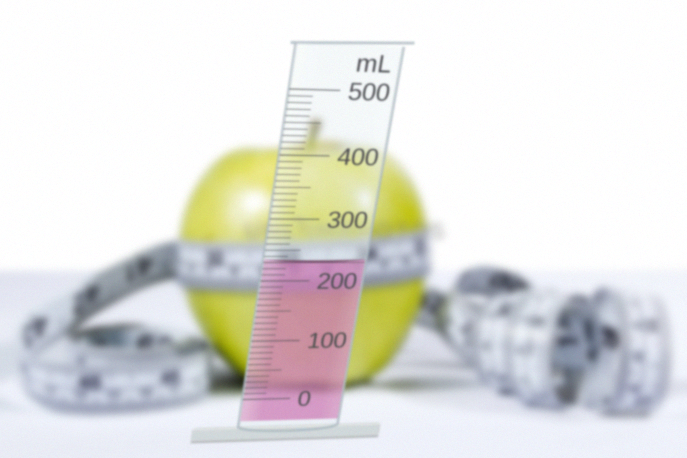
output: 230 mL
